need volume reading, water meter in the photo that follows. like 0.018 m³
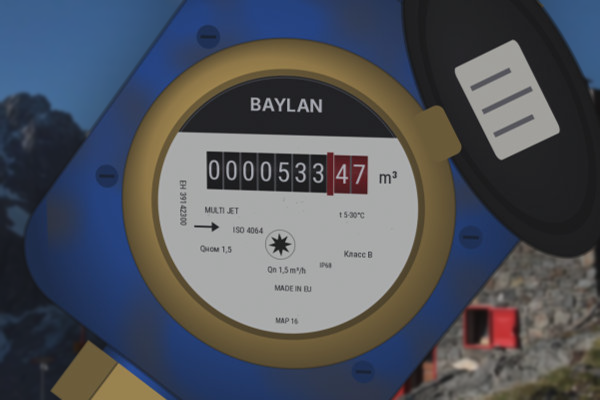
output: 533.47 m³
